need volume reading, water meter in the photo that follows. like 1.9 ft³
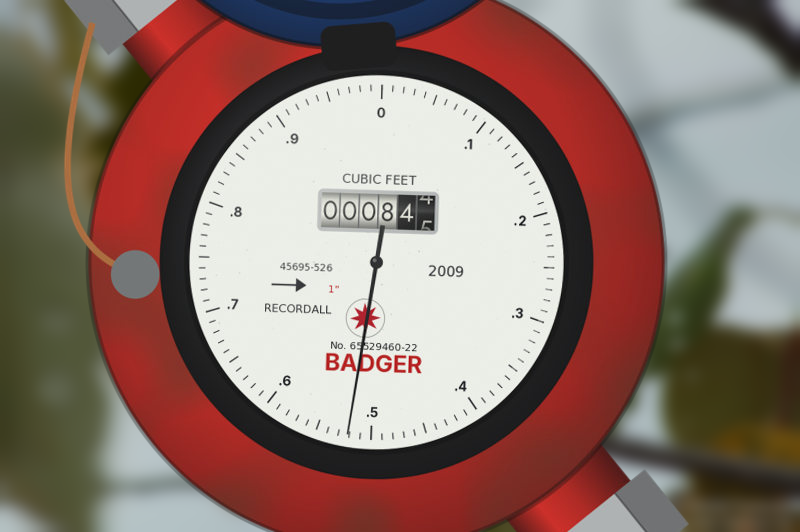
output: 844.52 ft³
